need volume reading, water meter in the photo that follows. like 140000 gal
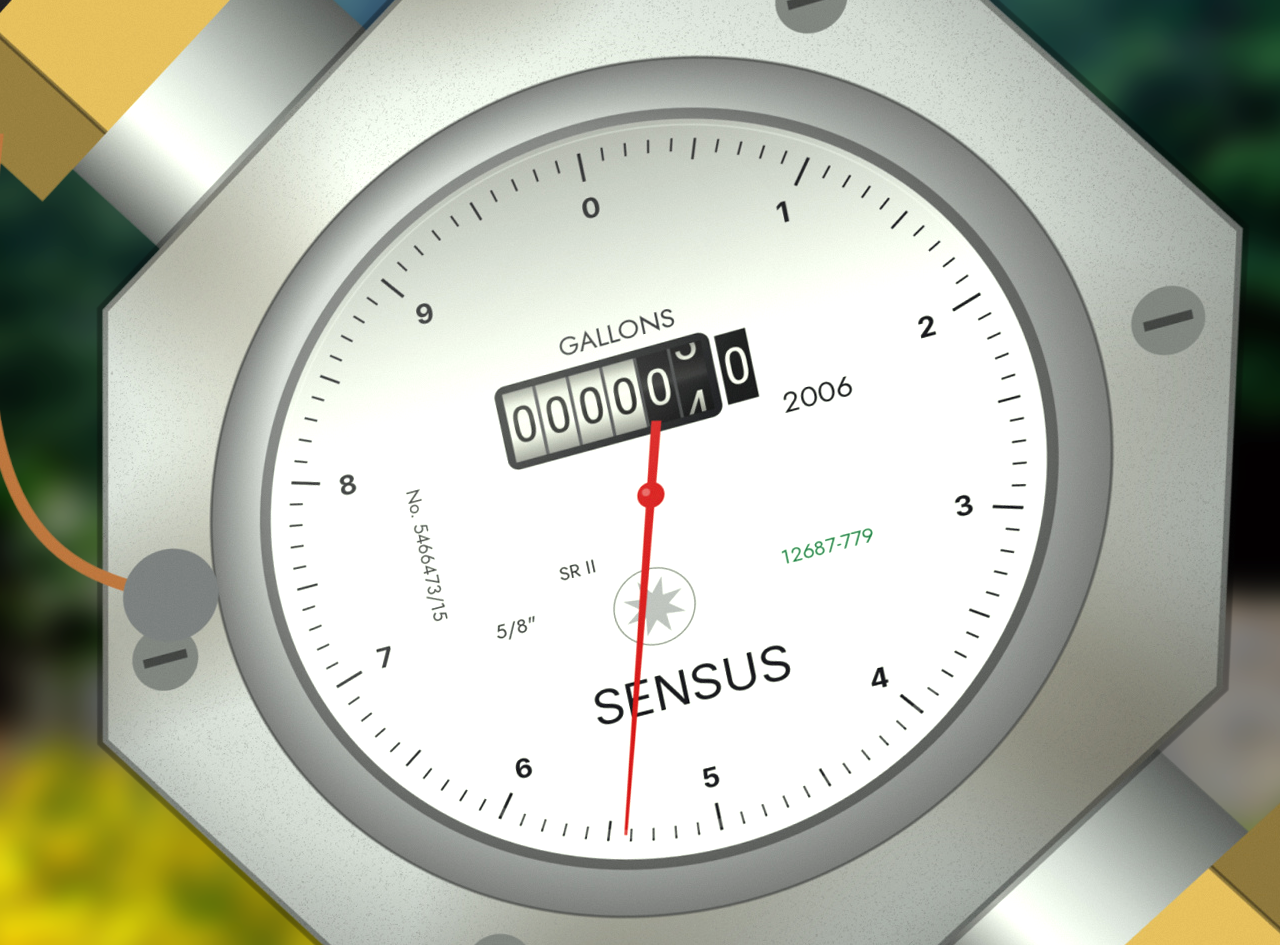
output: 35.4 gal
